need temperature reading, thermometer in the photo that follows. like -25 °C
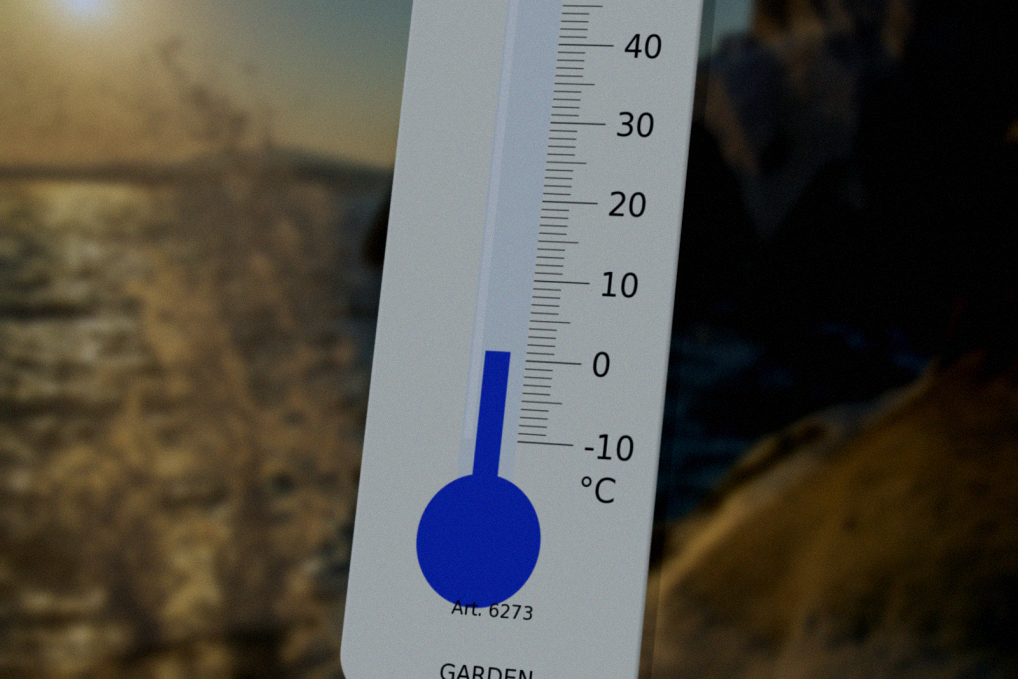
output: 1 °C
